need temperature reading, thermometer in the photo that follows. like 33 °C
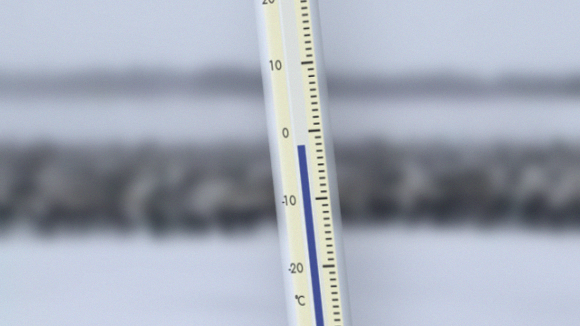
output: -2 °C
